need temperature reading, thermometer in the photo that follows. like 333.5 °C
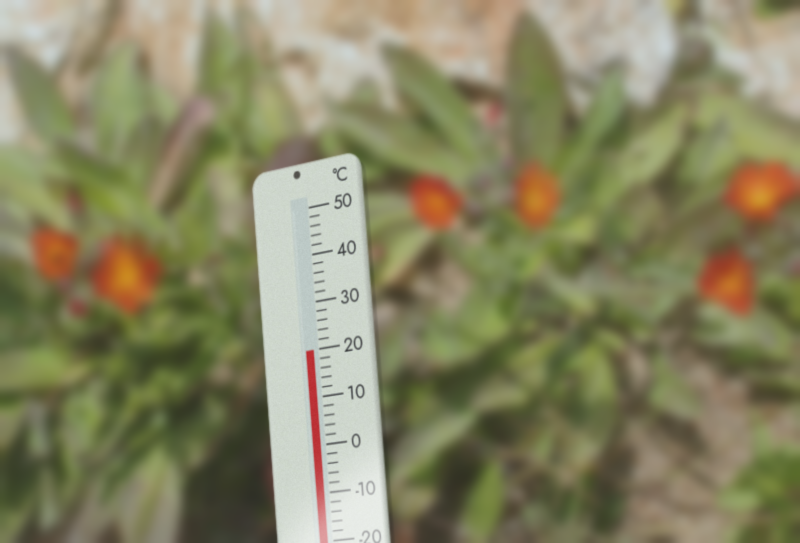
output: 20 °C
